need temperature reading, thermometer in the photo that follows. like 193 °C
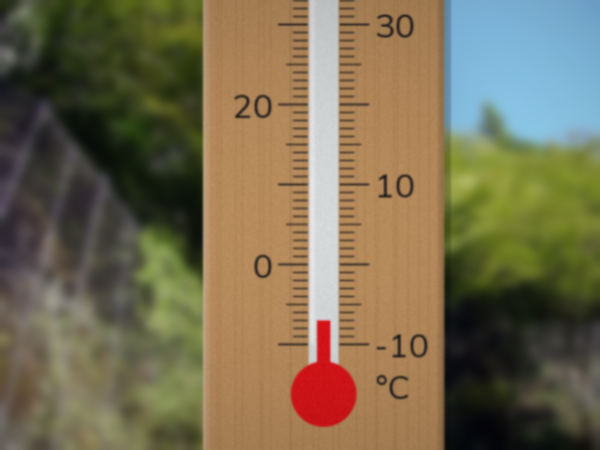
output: -7 °C
